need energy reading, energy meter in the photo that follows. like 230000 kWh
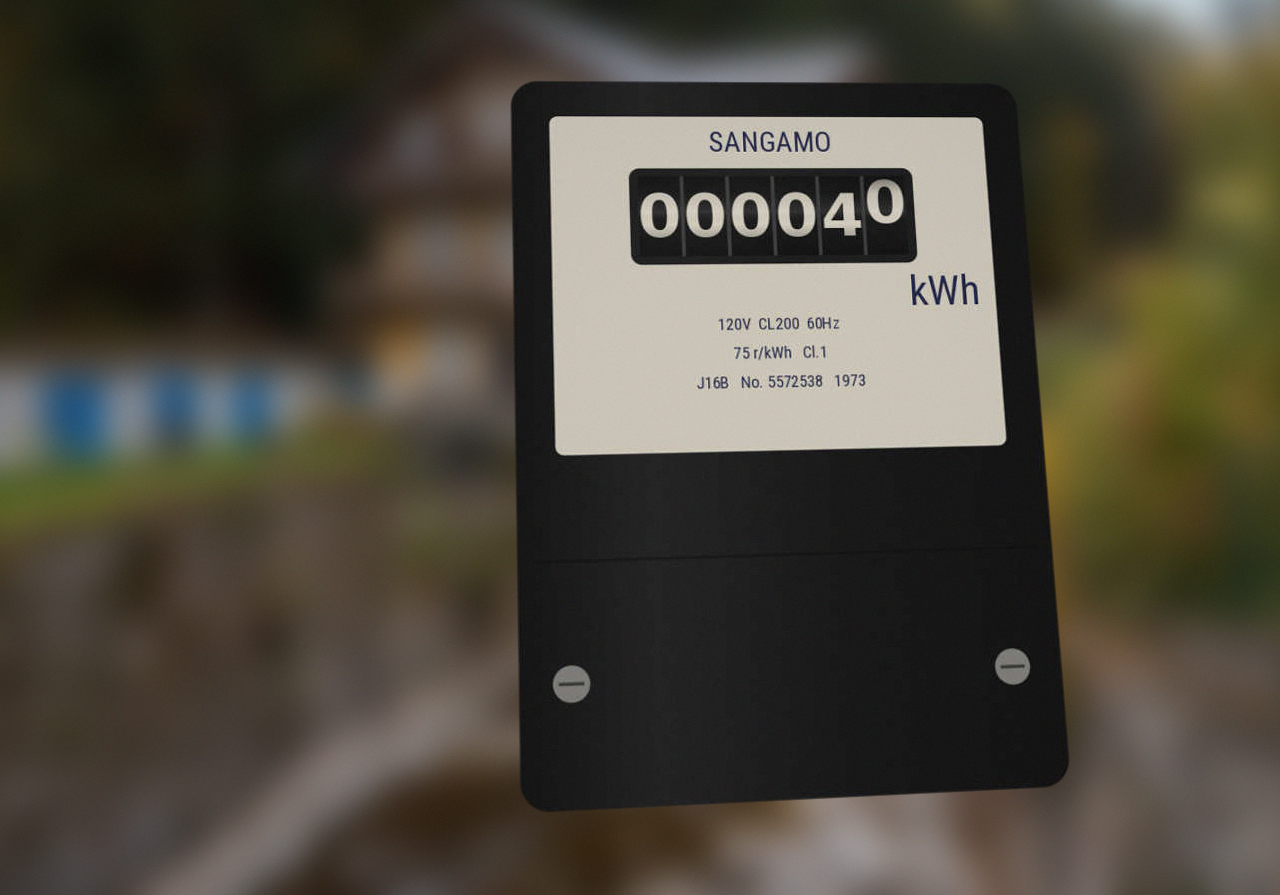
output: 40 kWh
